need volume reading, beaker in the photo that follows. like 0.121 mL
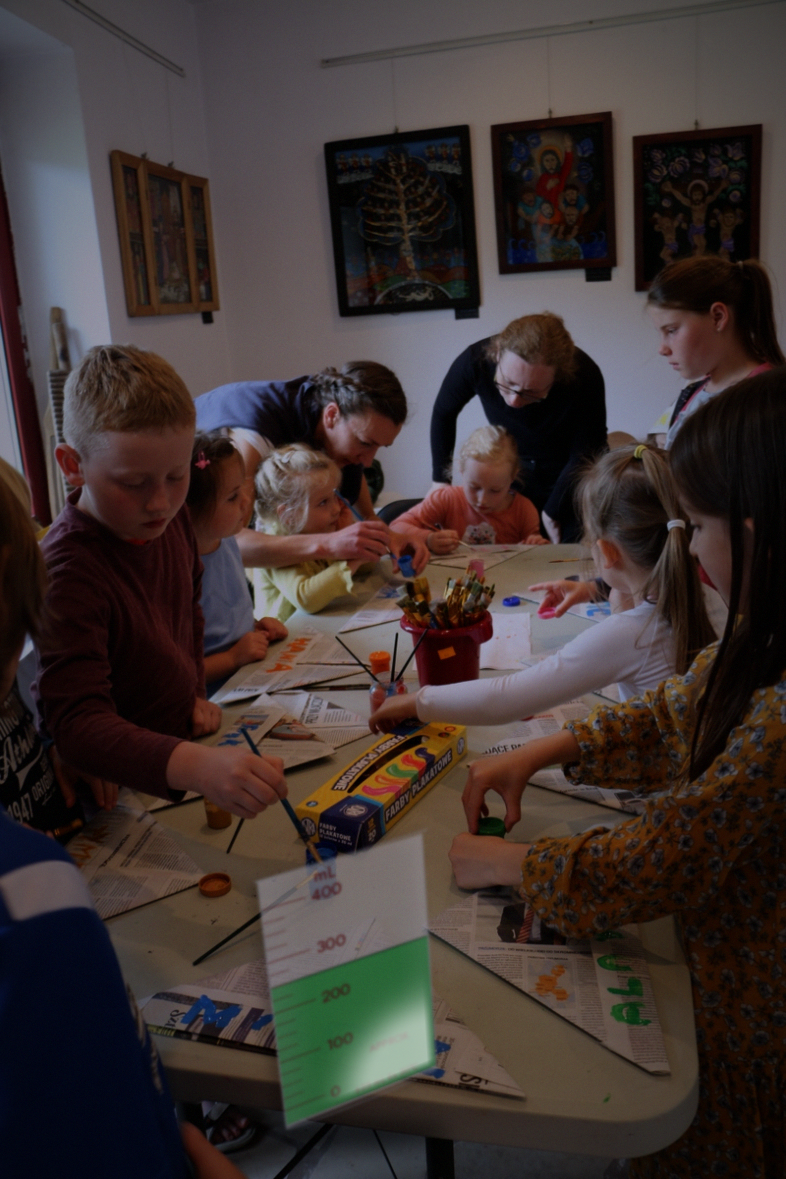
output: 250 mL
